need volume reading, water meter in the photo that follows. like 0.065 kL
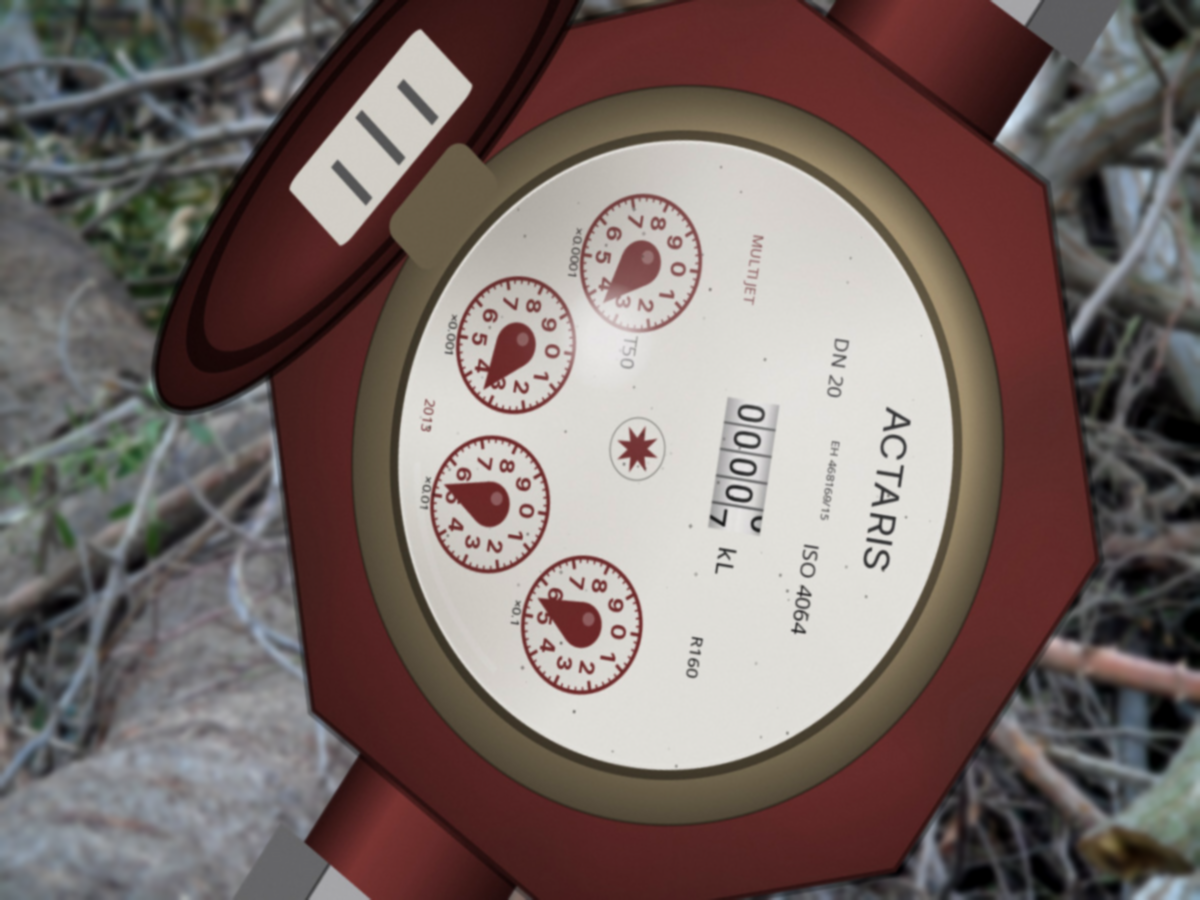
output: 6.5533 kL
